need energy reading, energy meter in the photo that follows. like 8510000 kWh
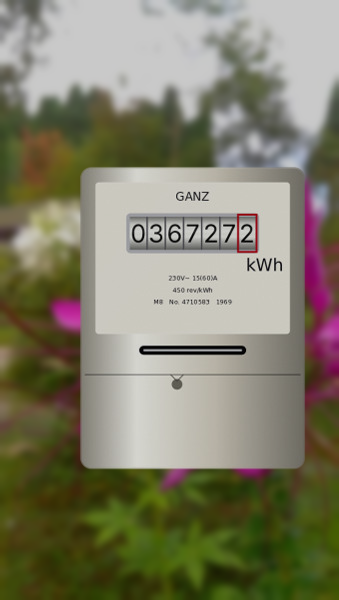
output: 36727.2 kWh
